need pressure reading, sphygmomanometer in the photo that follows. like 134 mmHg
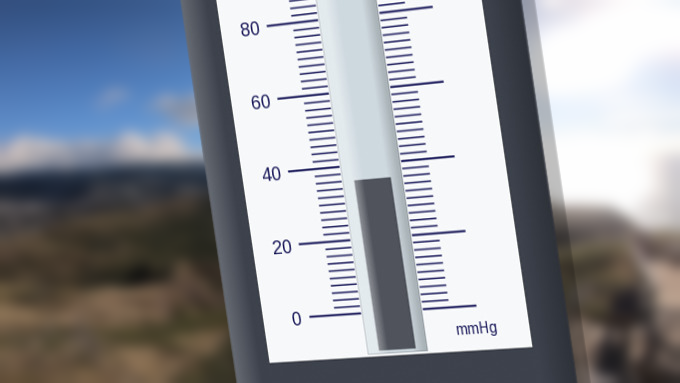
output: 36 mmHg
